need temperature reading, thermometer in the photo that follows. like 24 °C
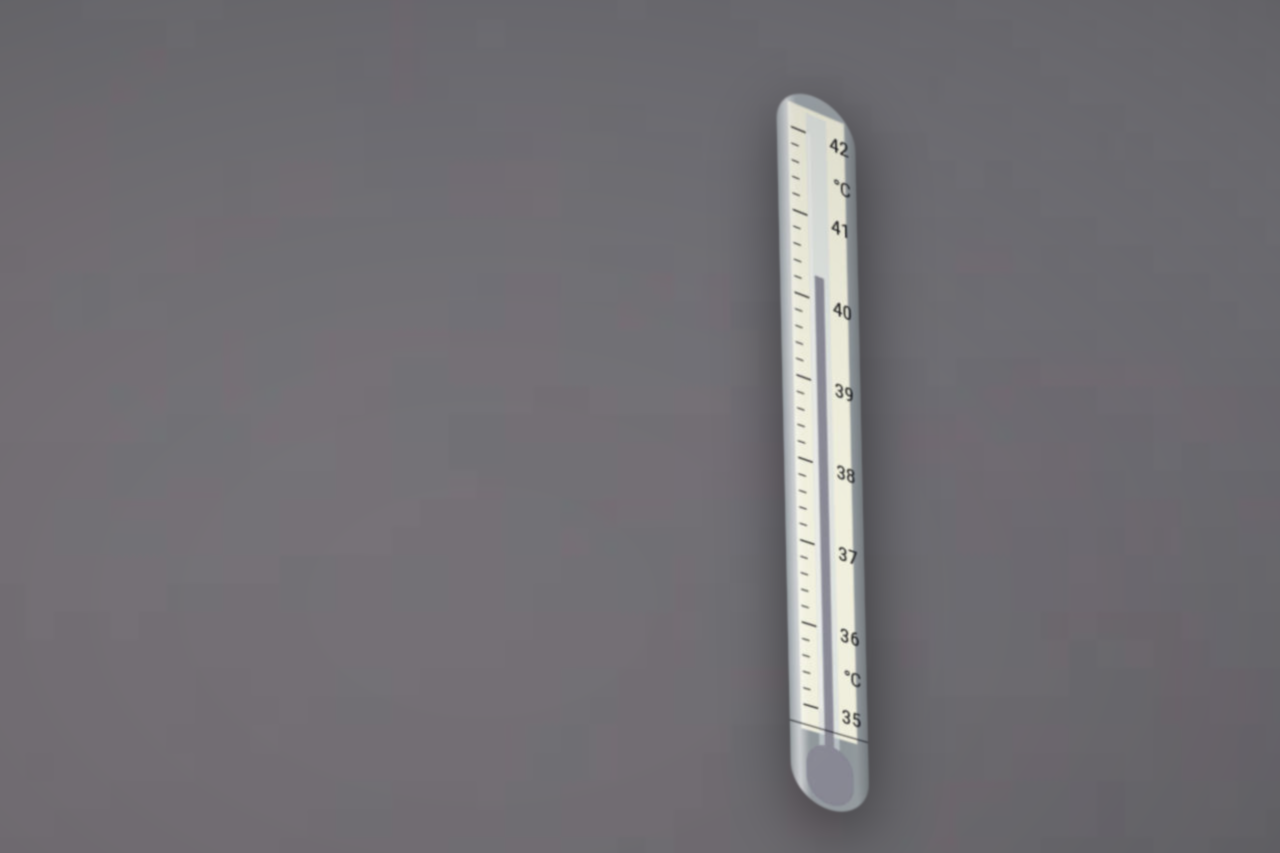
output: 40.3 °C
